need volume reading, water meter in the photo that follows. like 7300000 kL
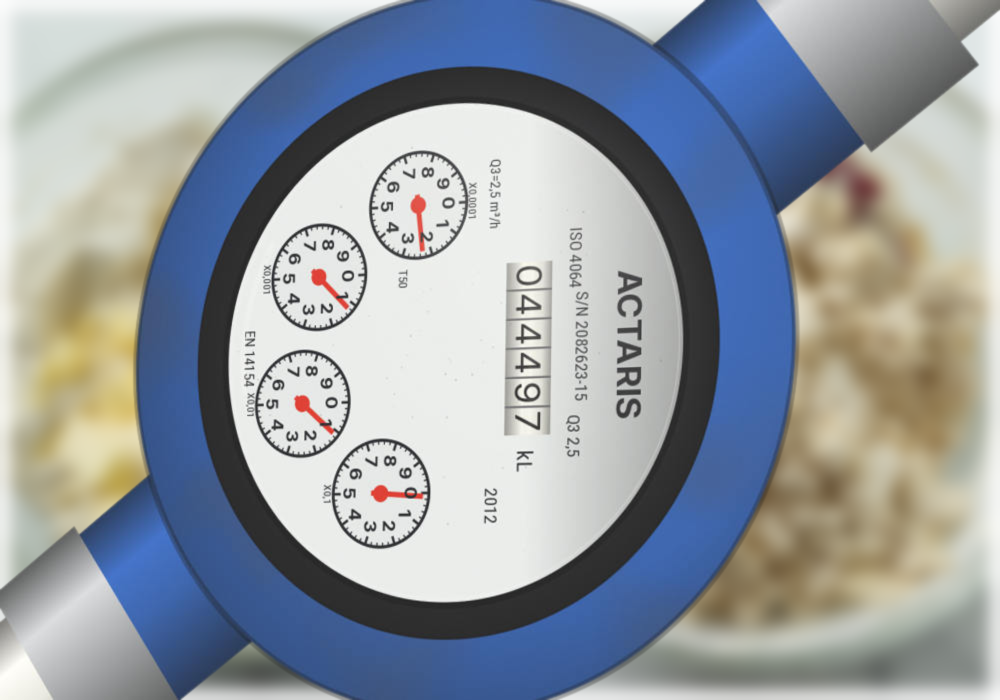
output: 44497.0112 kL
